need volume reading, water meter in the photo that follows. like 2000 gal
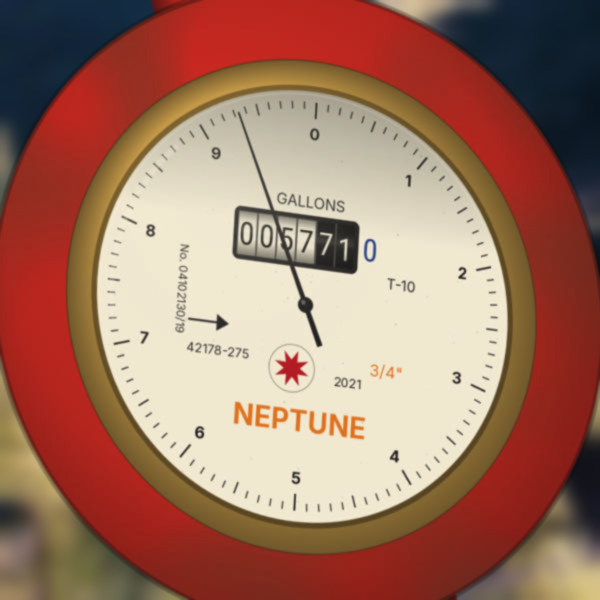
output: 57709.3 gal
